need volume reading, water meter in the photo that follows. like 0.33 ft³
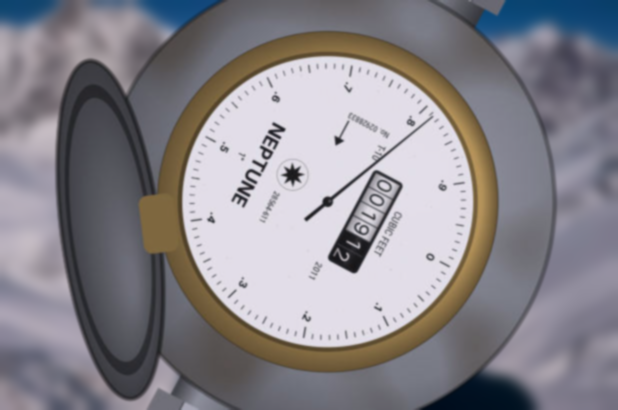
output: 1911.81 ft³
